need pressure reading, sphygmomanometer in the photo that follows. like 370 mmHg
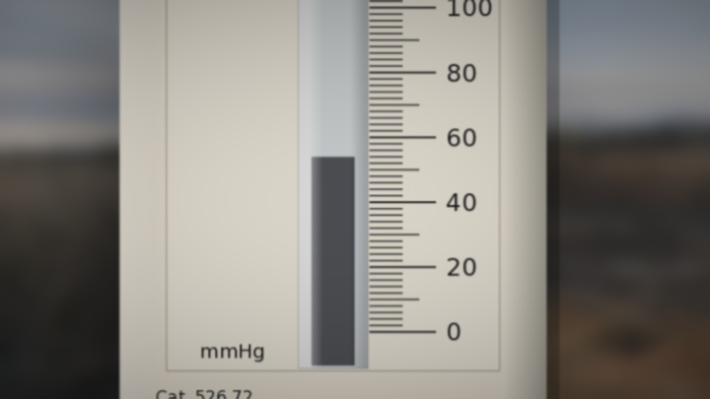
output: 54 mmHg
